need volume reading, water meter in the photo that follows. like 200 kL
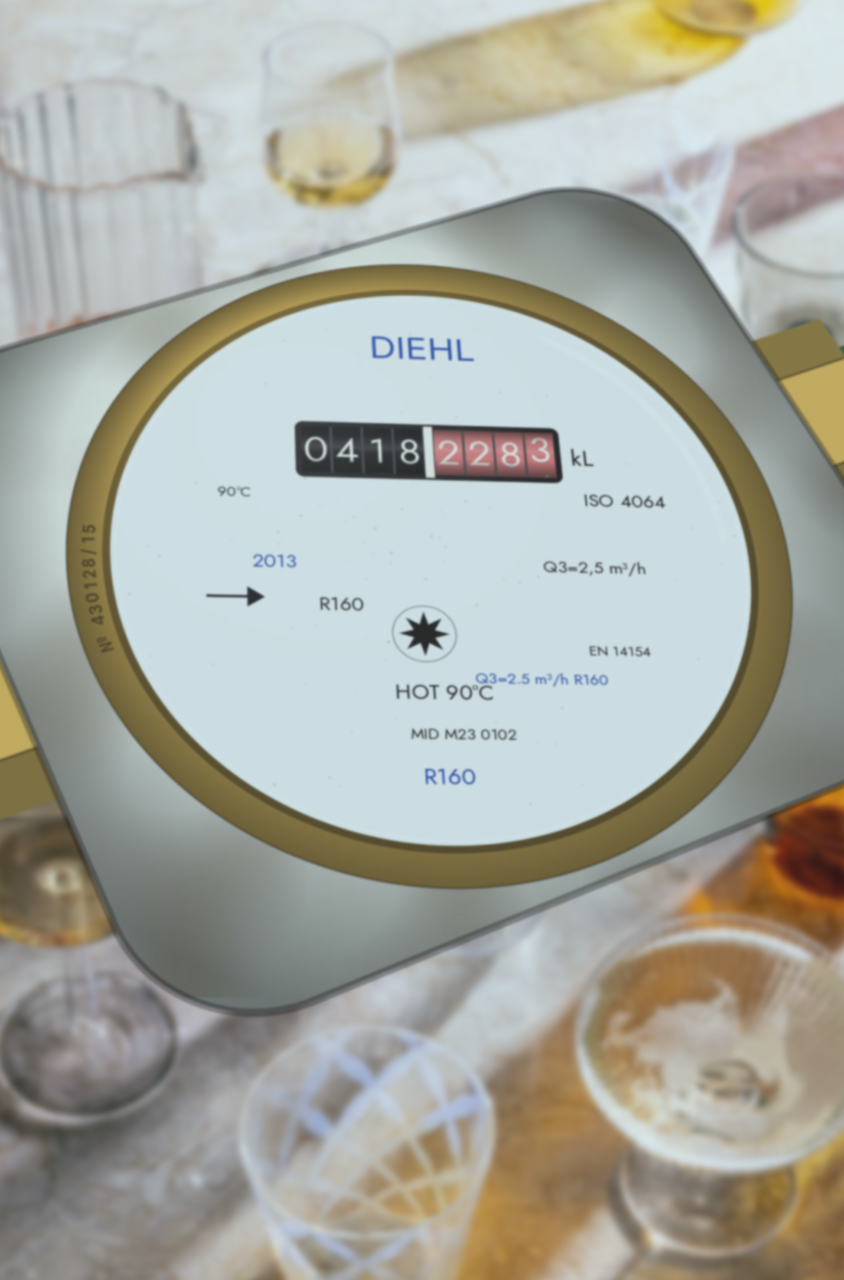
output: 418.2283 kL
